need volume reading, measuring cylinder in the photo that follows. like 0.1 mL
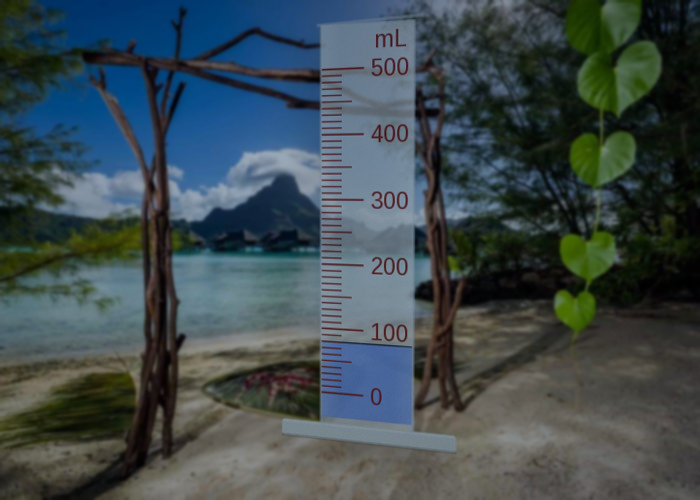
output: 80 mL
